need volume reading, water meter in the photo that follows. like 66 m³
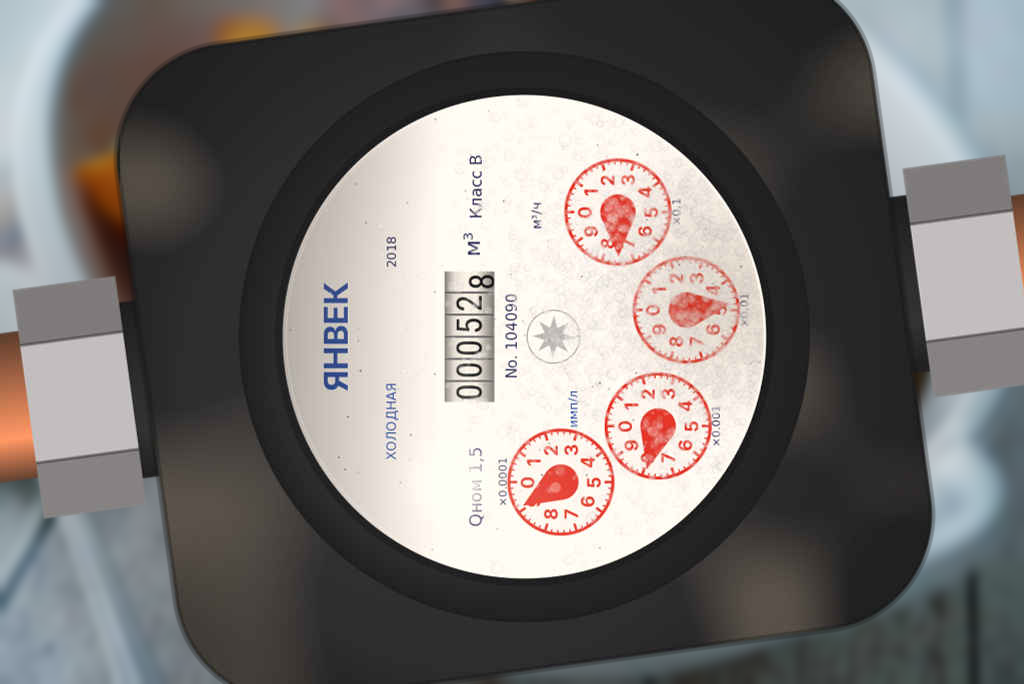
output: 527.7479 m³
